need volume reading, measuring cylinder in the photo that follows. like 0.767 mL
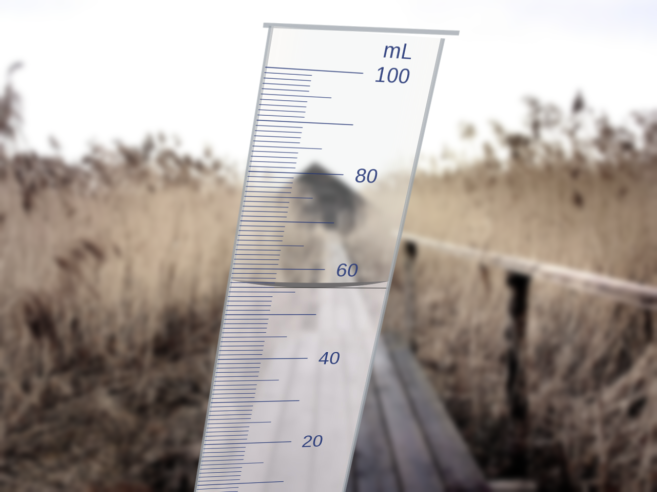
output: 56 mL
